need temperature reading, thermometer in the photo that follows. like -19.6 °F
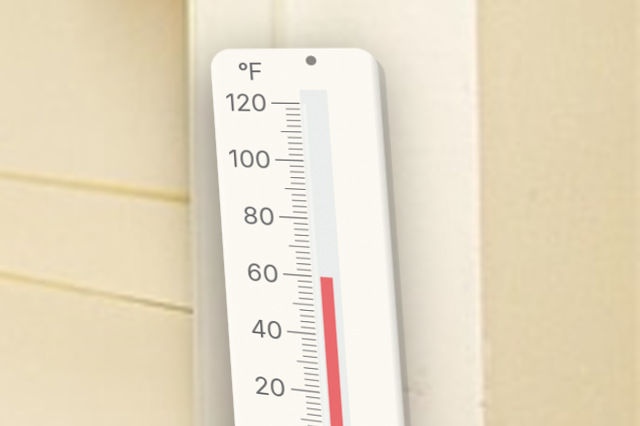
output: 60 °F
